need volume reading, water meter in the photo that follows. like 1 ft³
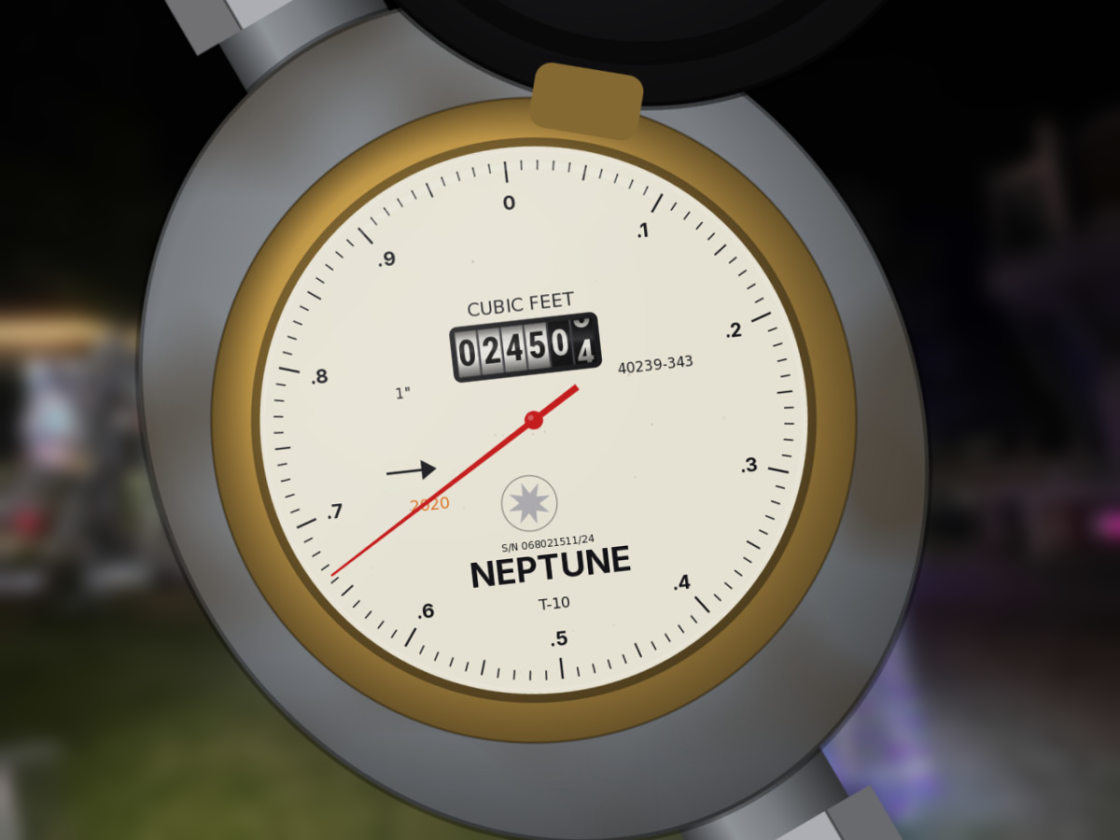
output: 24503.66 ft³
